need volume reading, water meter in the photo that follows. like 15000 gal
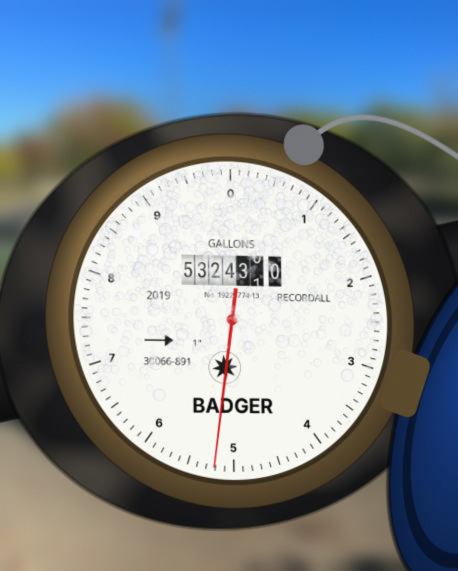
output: 5324305.2 gal
